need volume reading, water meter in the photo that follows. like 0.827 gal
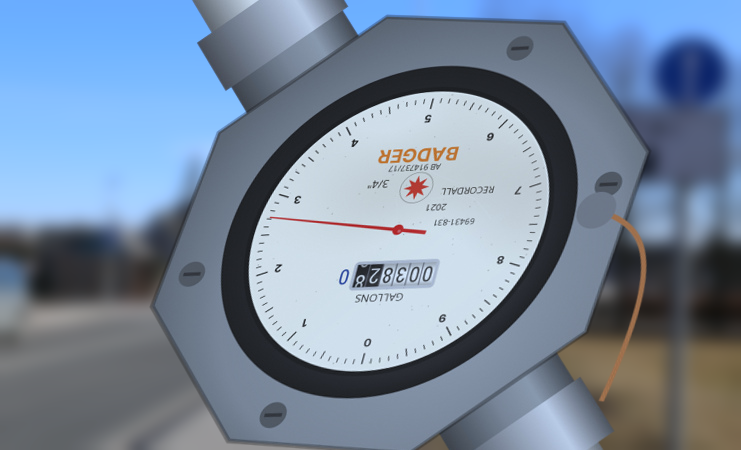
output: 38282.7 gal
